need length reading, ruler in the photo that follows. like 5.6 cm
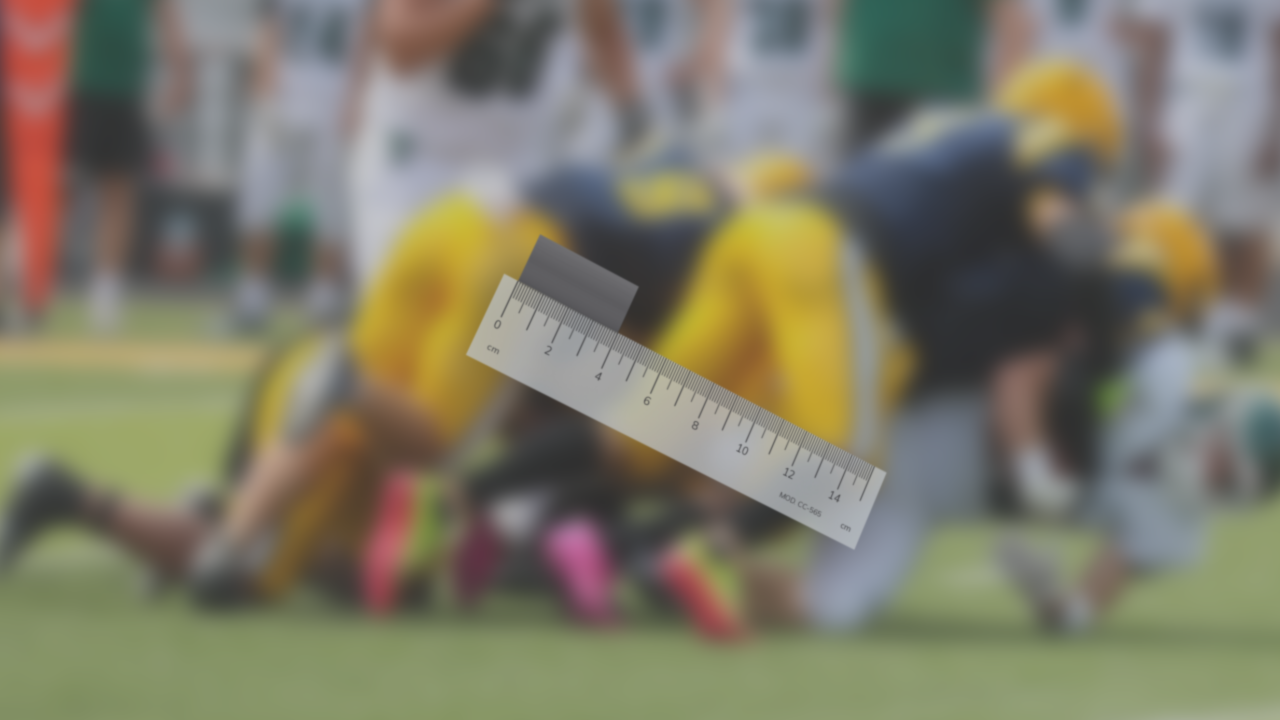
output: 4 cm
